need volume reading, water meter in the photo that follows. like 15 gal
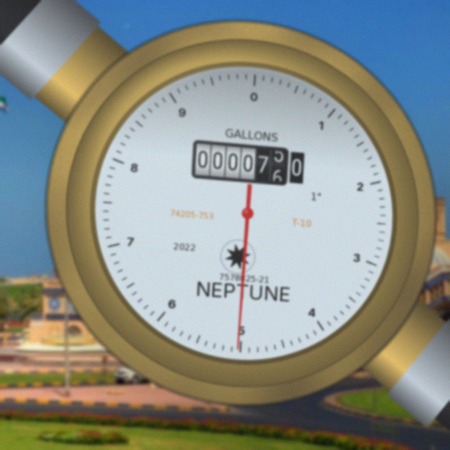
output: 755.0 gal
